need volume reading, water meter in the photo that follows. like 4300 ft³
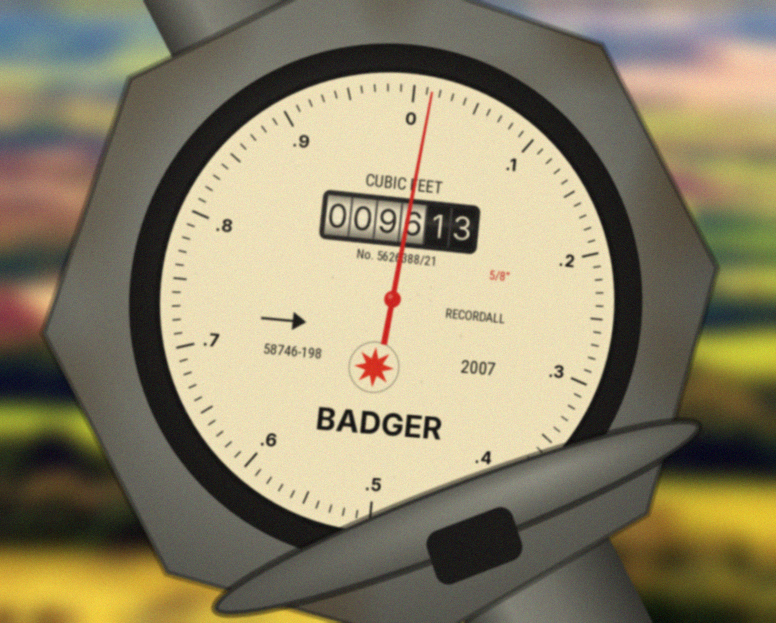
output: 9613.01 ft³
